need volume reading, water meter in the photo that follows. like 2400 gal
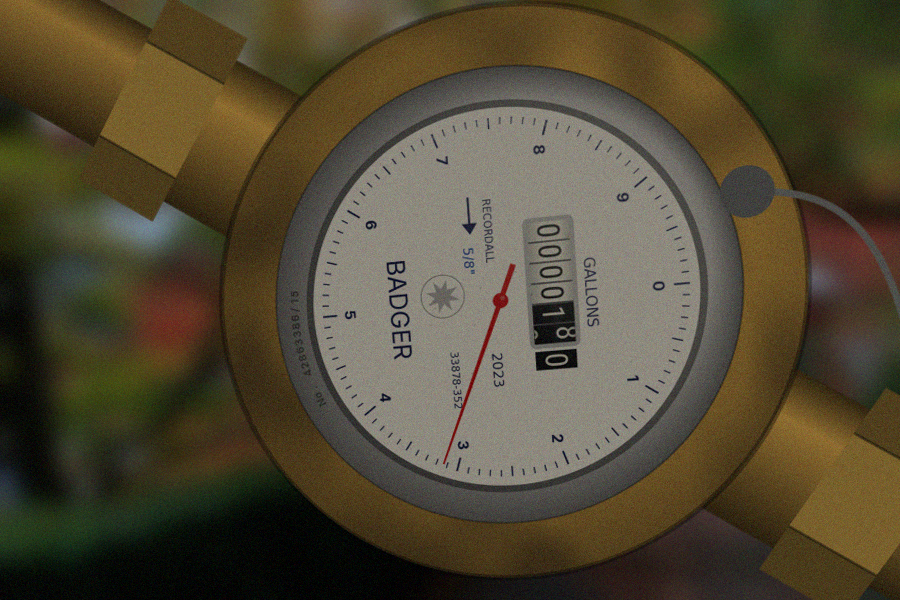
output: 183.1 gal
